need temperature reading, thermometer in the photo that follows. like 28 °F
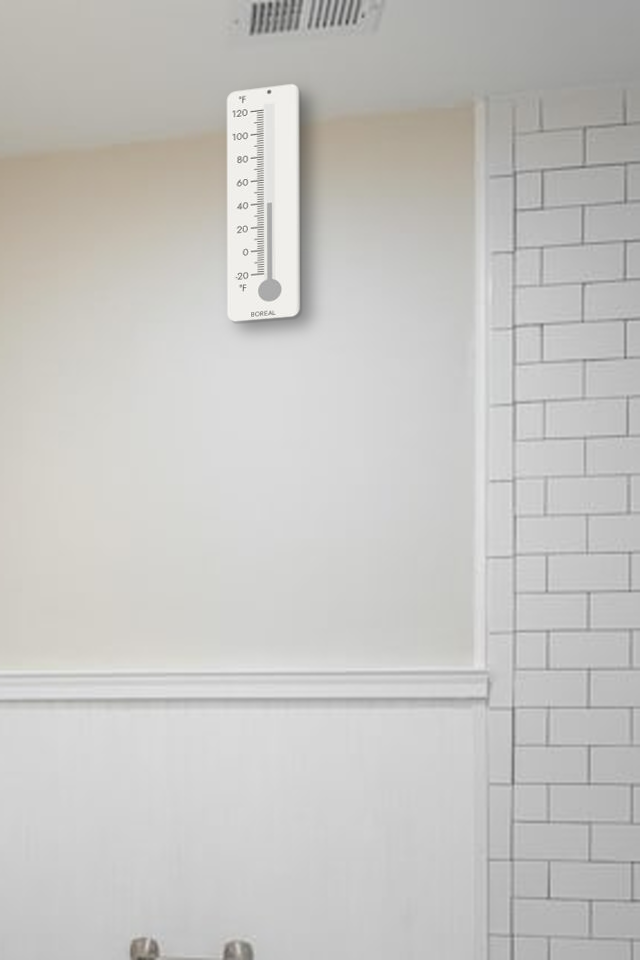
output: 40 °F
